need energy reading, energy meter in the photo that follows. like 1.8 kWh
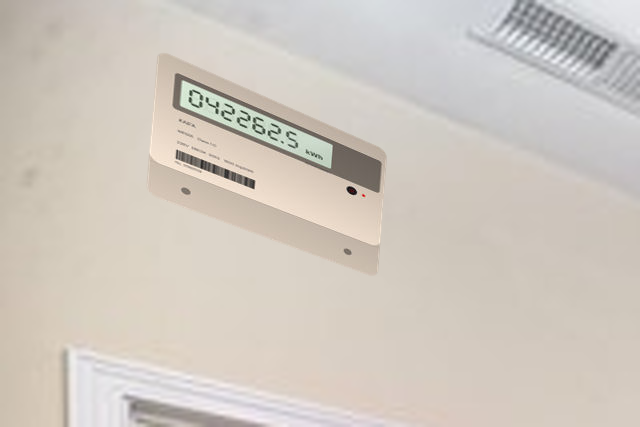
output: 42262.5 kWh
